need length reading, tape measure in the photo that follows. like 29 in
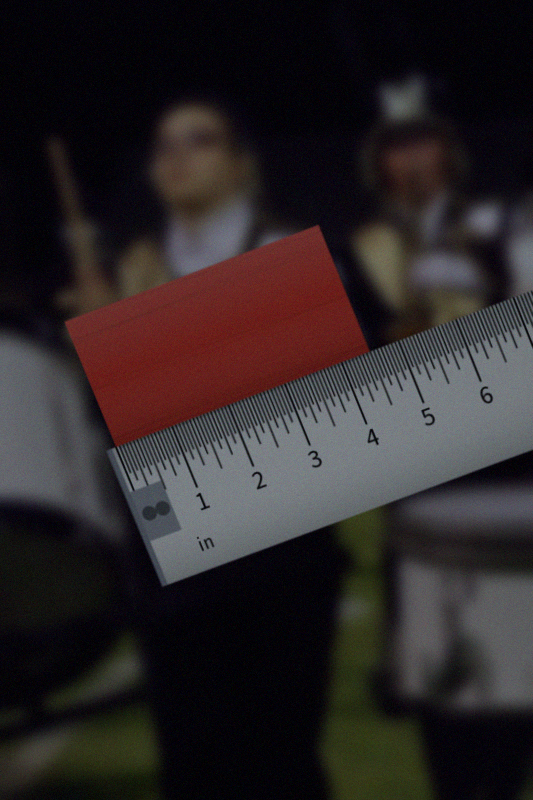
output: 4.5 in
